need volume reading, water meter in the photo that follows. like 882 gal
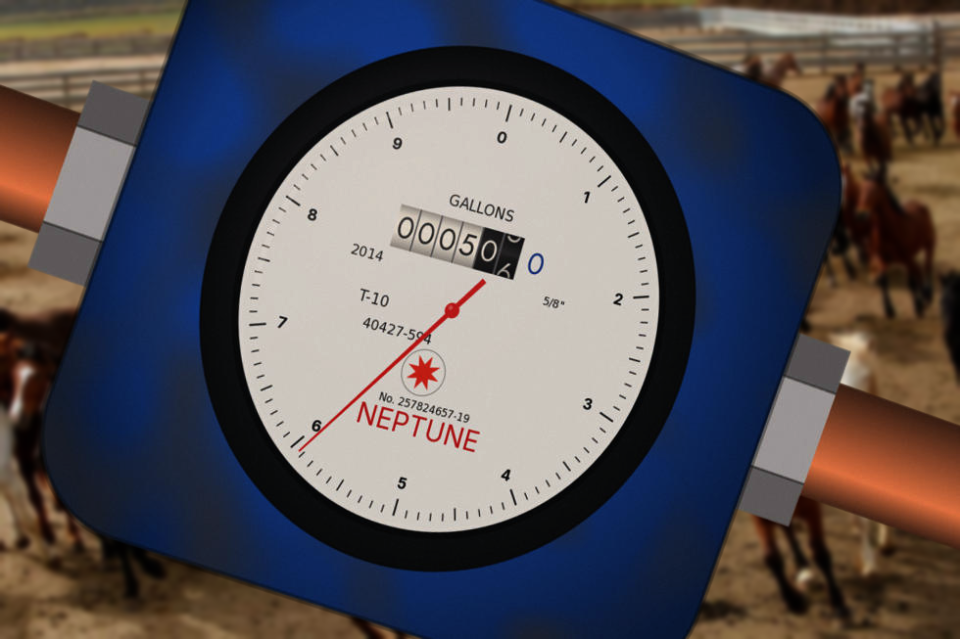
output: 5055.9 gal
